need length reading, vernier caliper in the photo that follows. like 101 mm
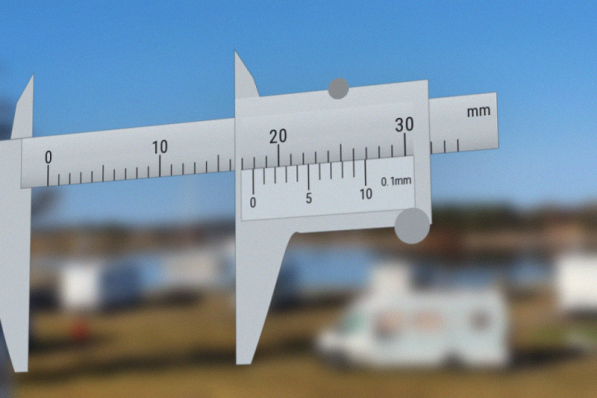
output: 17.9 mm
